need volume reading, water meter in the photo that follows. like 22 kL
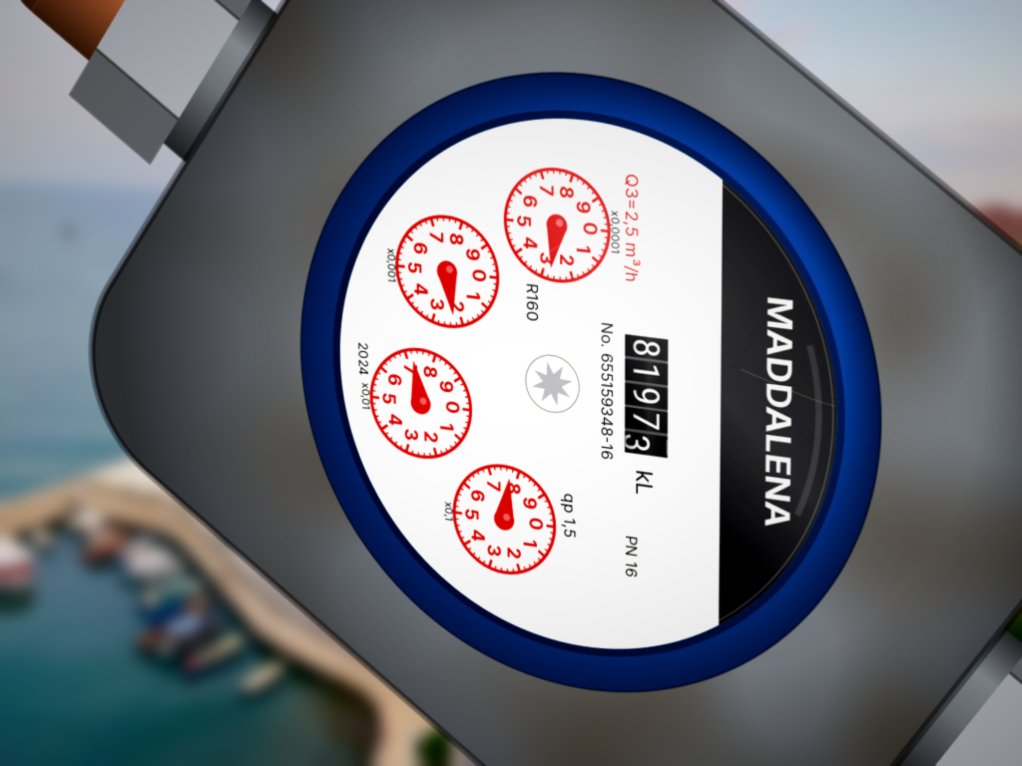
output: 81972.7722 kL
